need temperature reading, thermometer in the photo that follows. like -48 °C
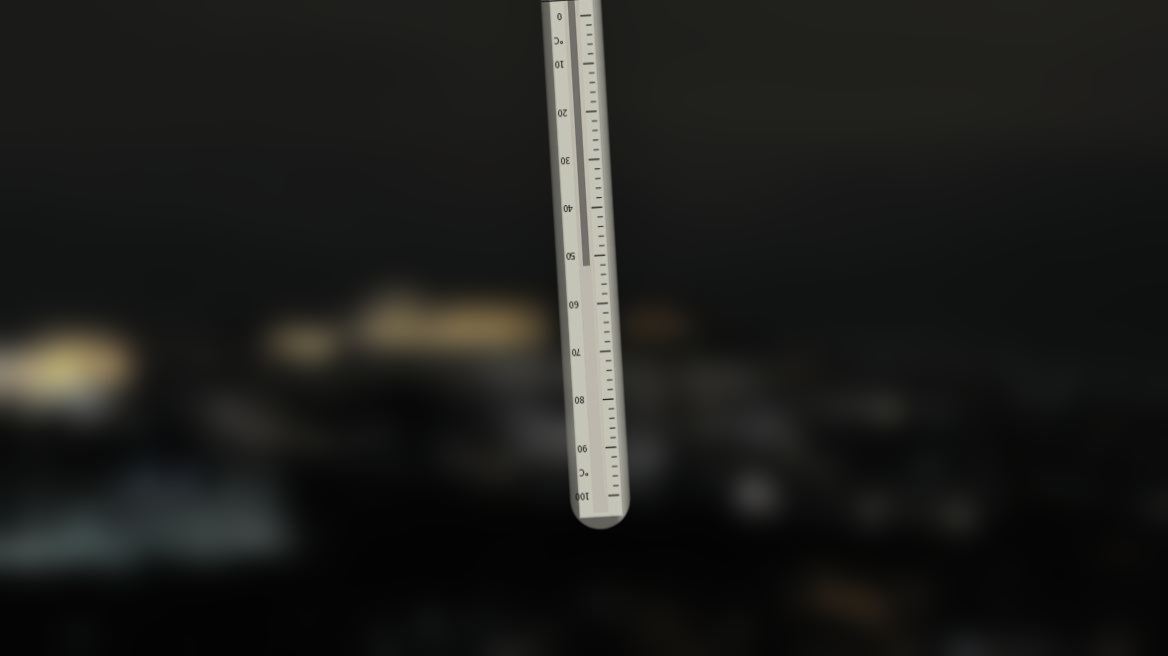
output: 52 °C
